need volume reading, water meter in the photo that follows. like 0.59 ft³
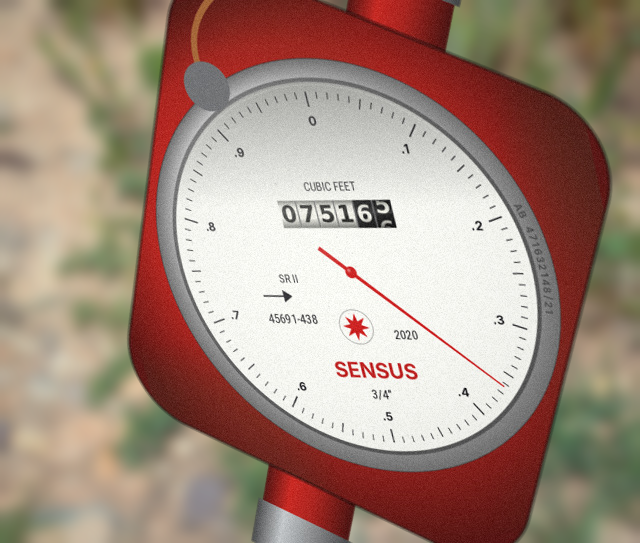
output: 75165.36 ft³
